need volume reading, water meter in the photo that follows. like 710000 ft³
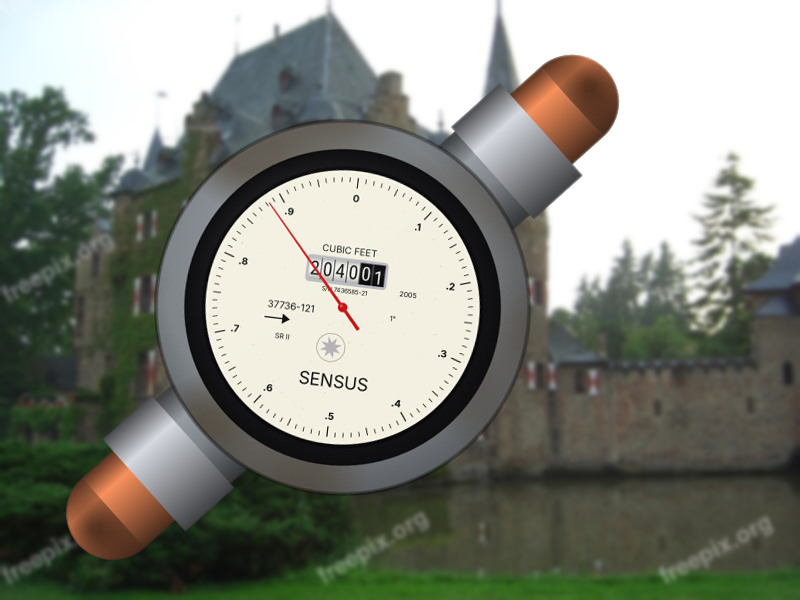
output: 204000.88 ft³
